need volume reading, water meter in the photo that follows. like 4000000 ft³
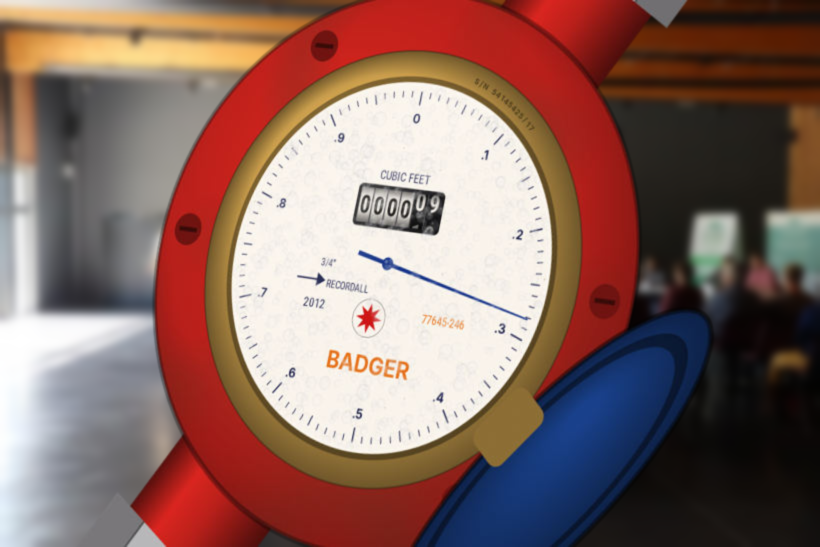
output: 9.28 ft³
